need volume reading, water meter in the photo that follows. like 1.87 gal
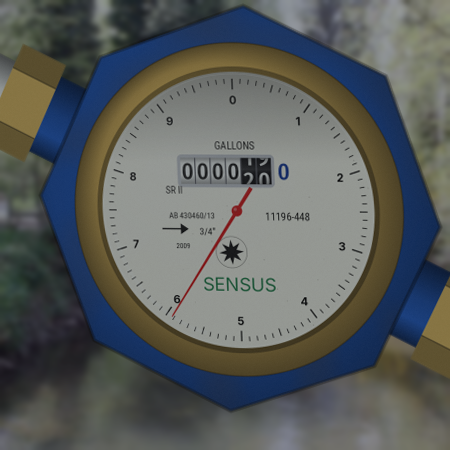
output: 195.9 gal
